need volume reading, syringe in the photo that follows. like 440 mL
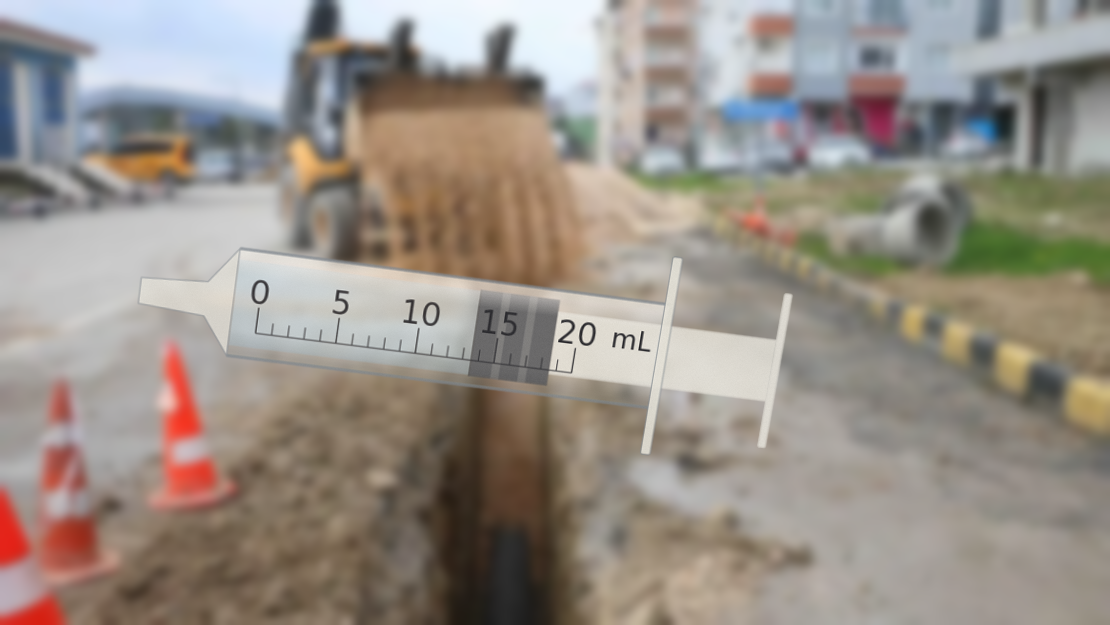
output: 13.5 mL
